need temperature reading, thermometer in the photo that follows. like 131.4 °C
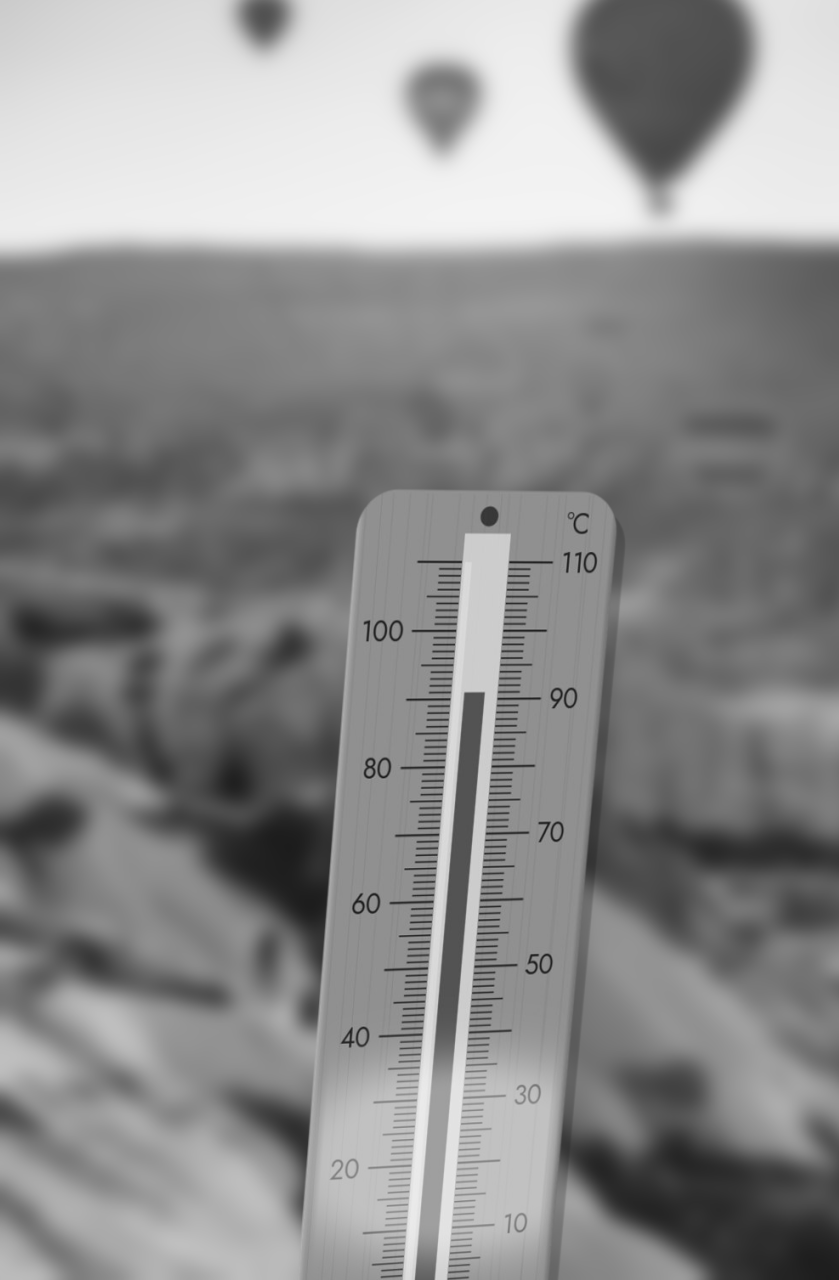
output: 91 °C
